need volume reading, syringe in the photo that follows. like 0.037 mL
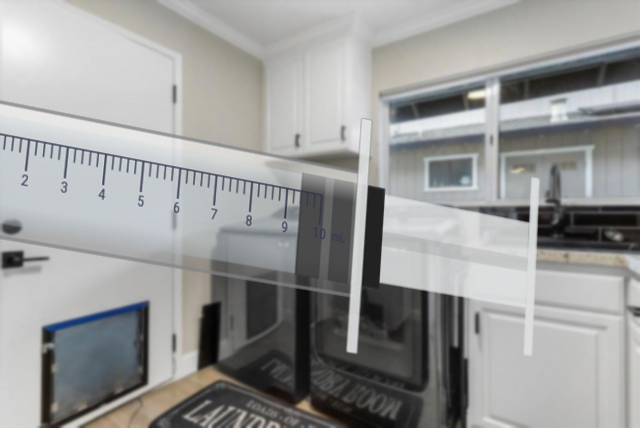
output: 9.4 mL
